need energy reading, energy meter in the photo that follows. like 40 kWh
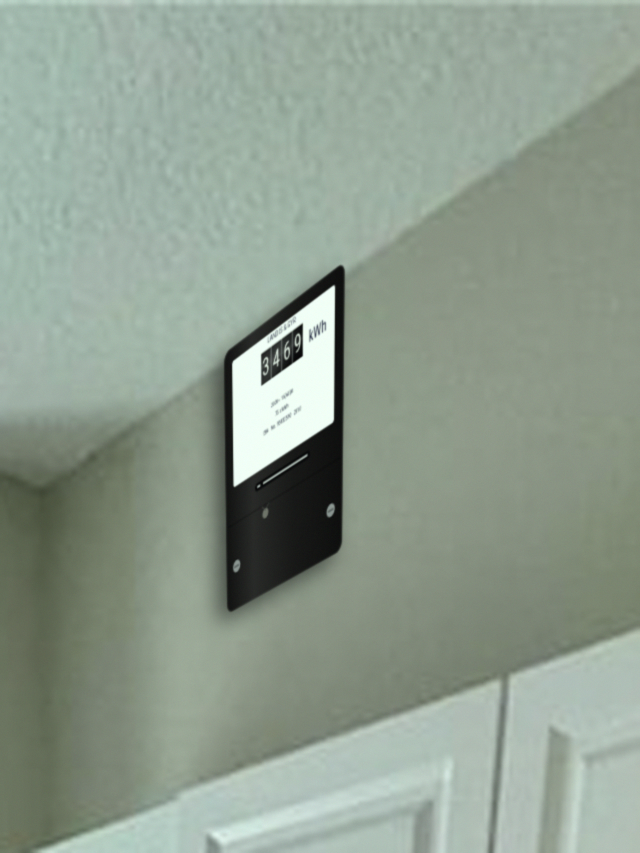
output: 3469 kWh
